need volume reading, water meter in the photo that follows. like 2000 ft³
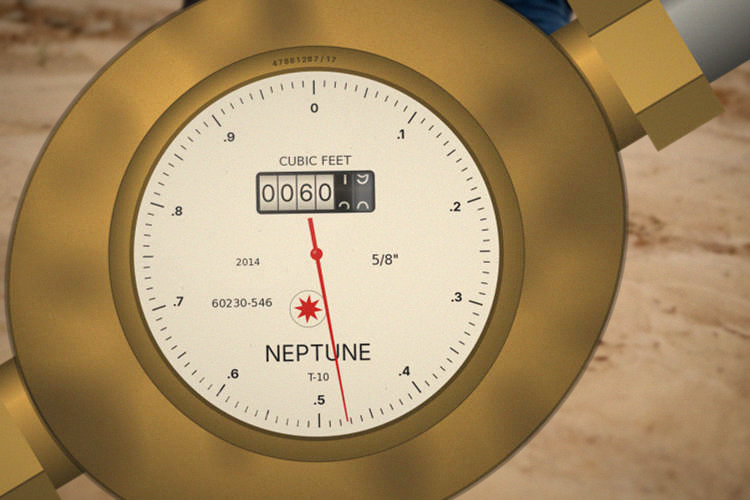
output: 6019.47 ft³
